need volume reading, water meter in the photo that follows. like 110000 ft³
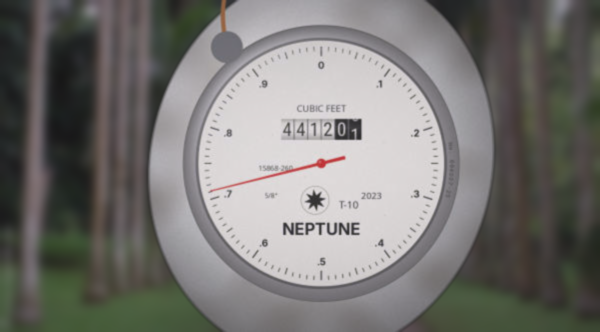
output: 441200.71 ft³
